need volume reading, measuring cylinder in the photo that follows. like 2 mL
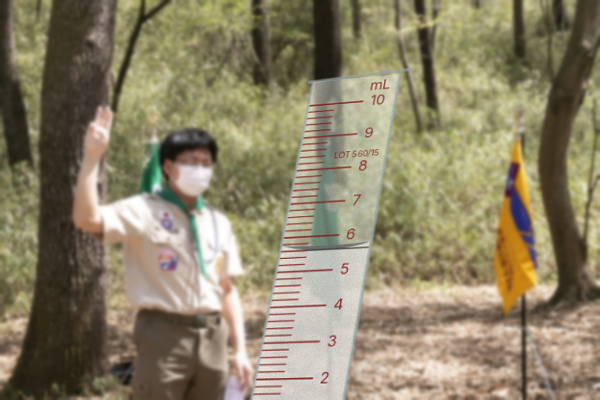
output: 5.6 mL
